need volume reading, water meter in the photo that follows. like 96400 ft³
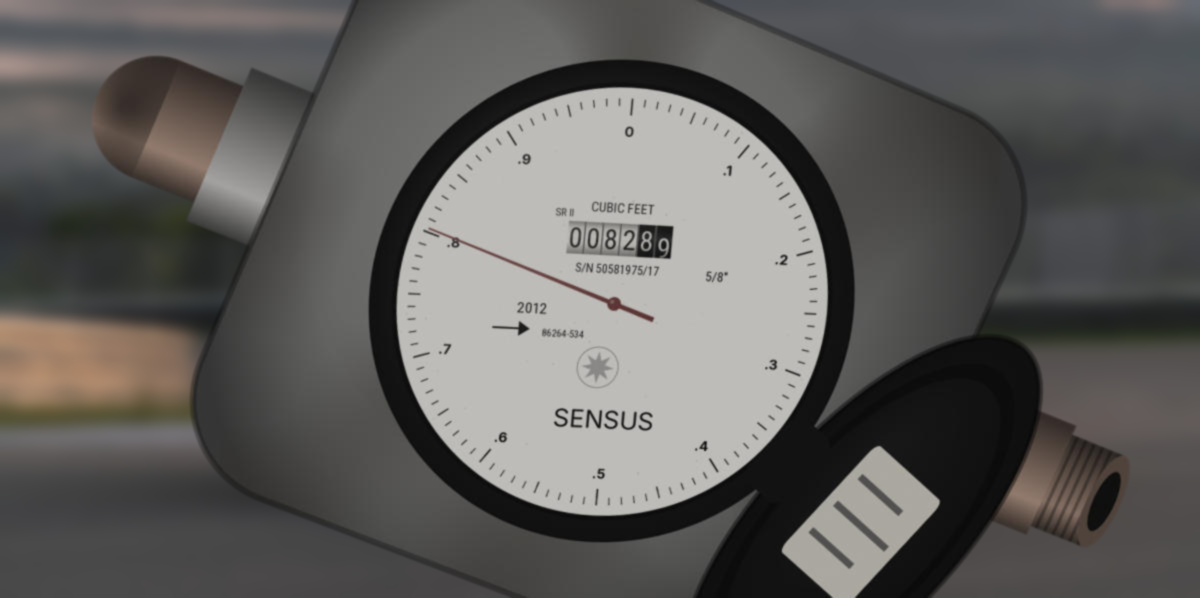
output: 8288.80 ft³
